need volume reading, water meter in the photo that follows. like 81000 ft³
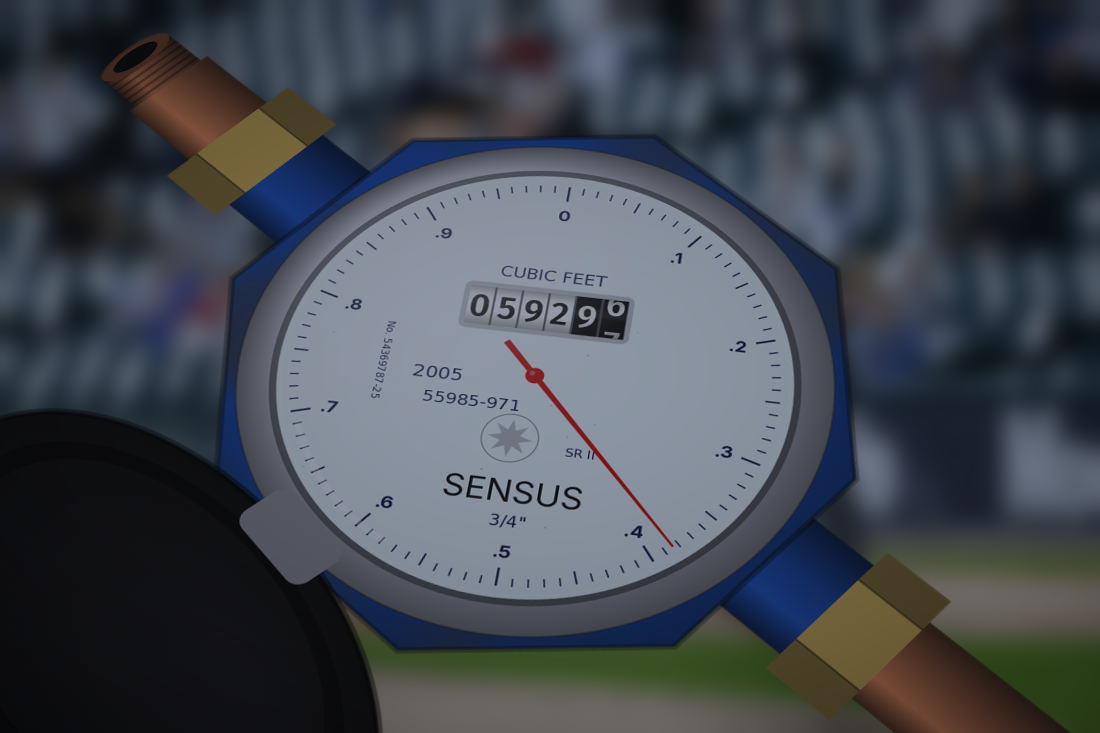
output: 59296.38 ft³
